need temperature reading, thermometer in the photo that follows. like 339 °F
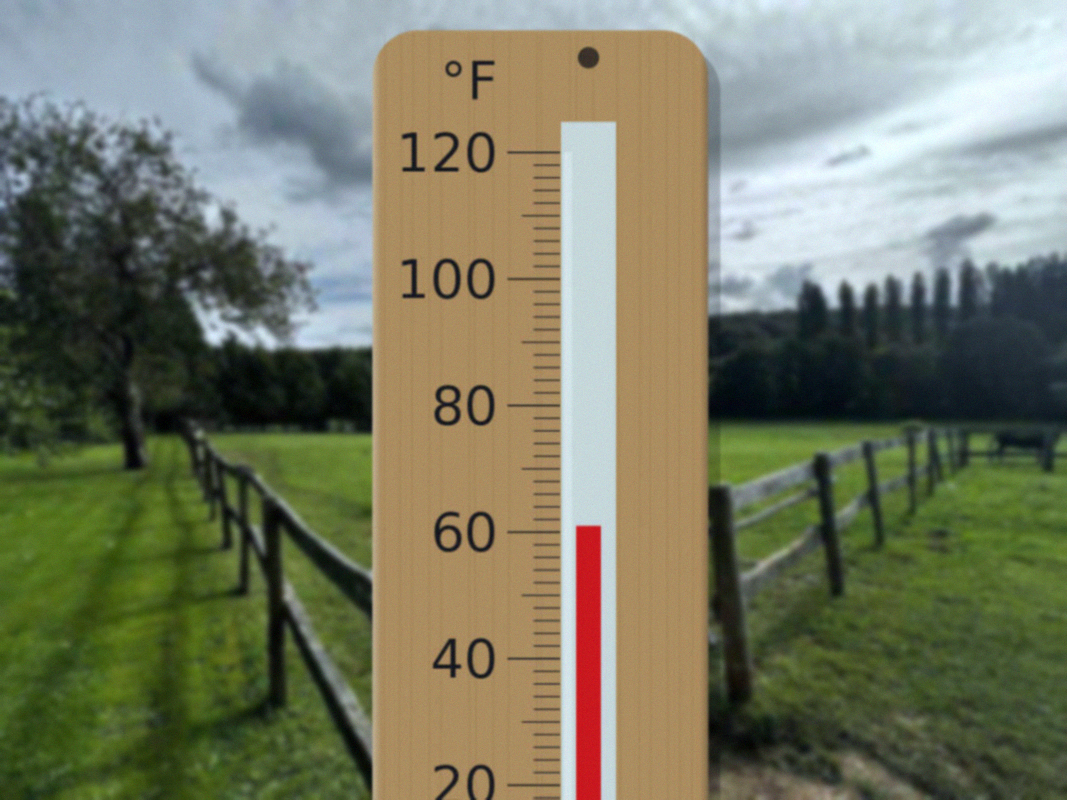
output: 61 °F
